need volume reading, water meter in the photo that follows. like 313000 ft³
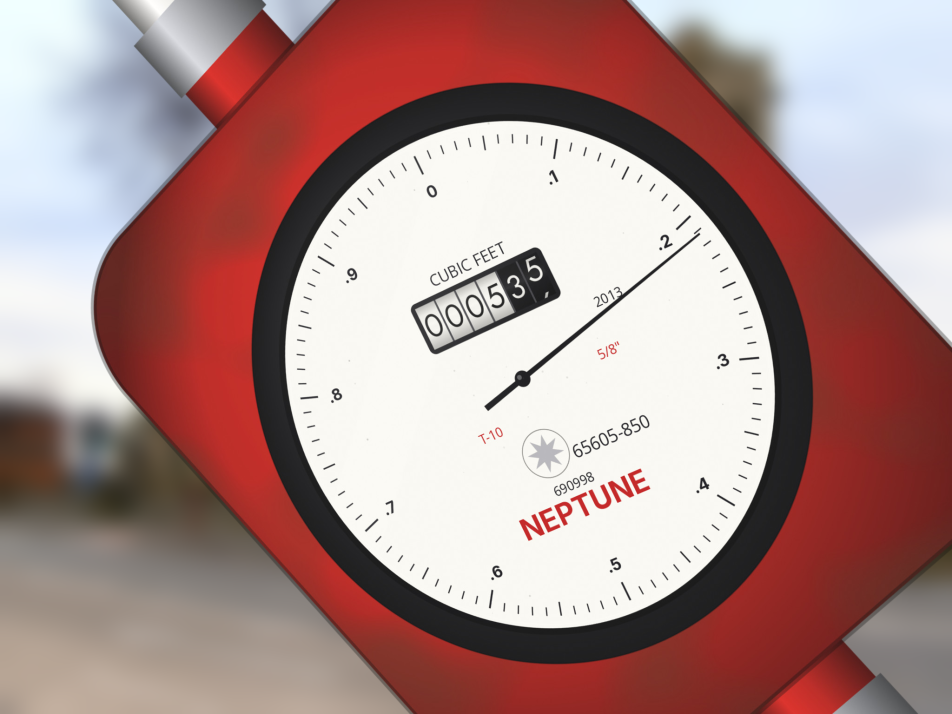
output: 535.21 ft³
